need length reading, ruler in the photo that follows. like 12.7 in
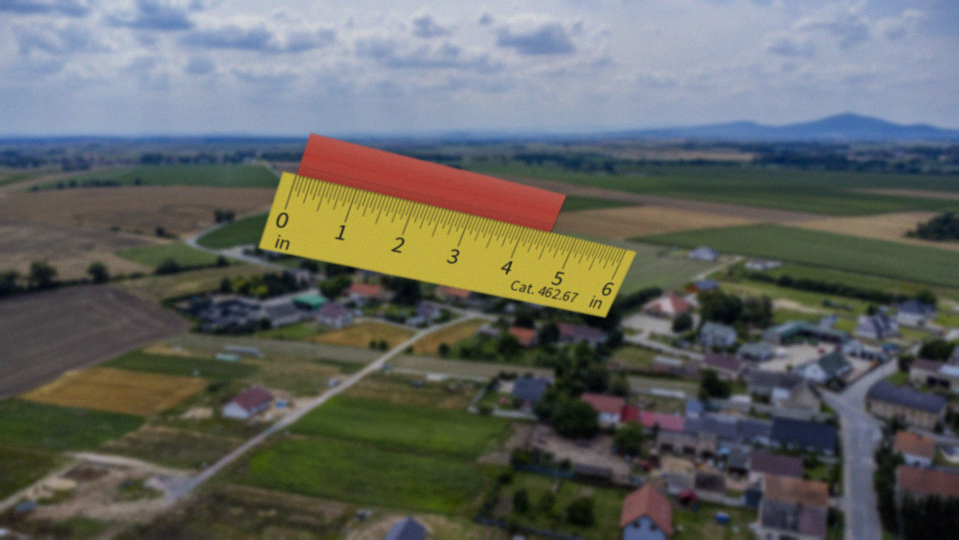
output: 4.5 in
